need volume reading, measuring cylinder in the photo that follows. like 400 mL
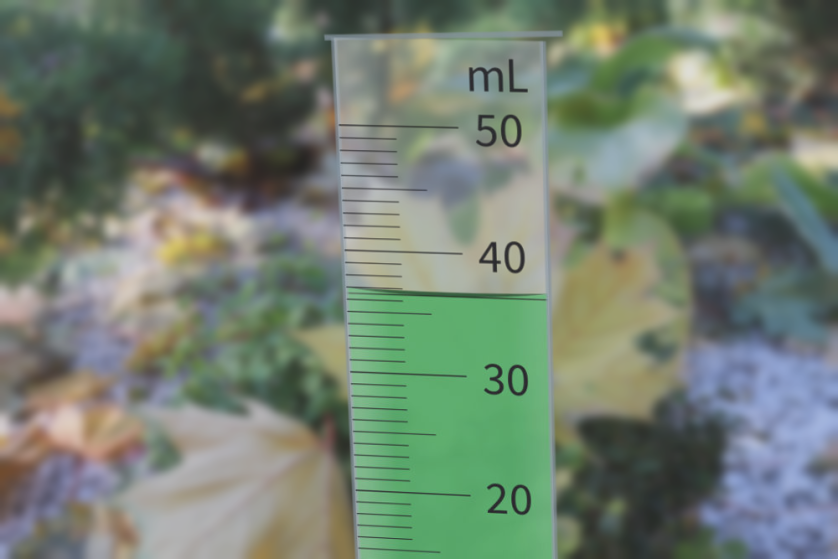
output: 36.5 mL
